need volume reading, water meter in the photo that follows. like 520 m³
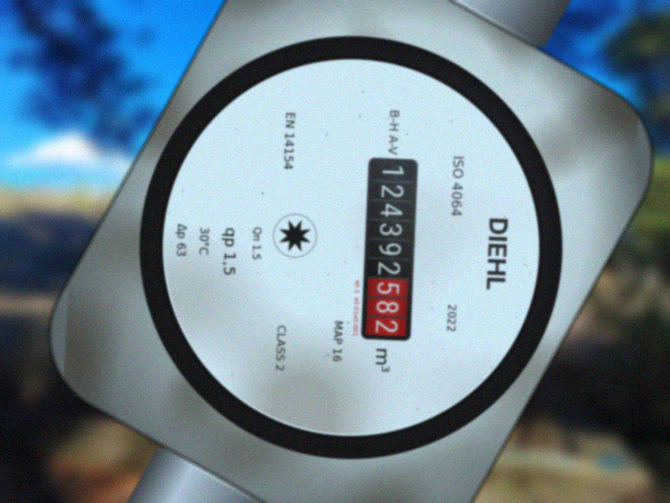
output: 124392.582 m³
